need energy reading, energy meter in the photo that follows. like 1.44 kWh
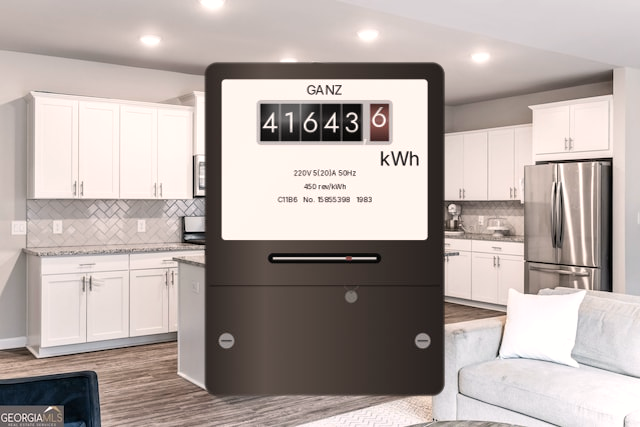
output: 41643.6 kWh
